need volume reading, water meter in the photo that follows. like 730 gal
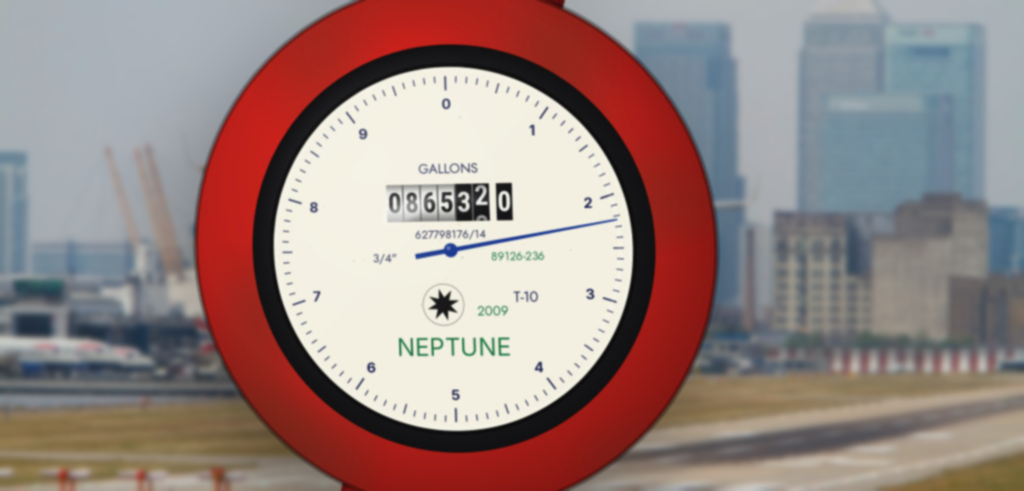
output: 865322.2 gal
